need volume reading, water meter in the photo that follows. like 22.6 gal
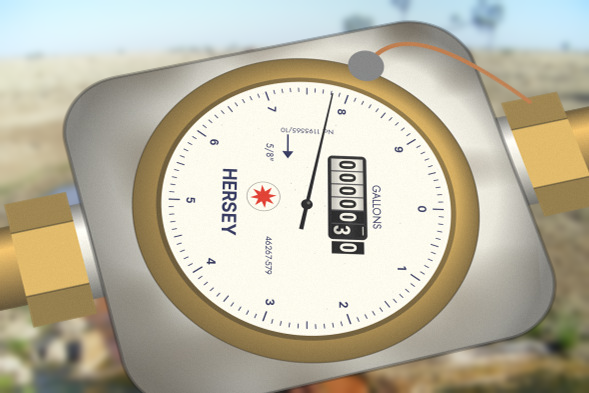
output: 27.8 gal
